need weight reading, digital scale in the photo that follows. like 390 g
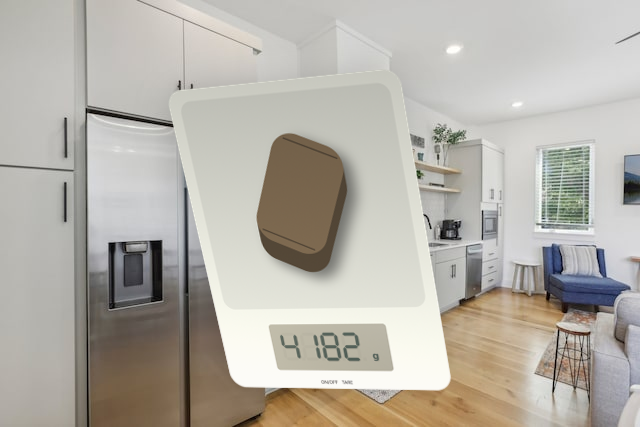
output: 4182 g
